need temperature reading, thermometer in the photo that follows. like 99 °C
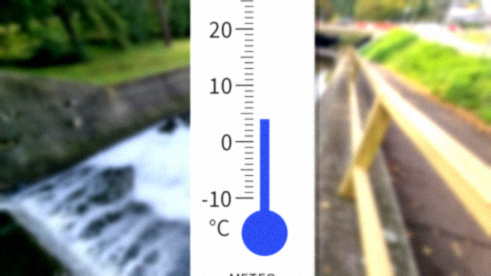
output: 4 °C
